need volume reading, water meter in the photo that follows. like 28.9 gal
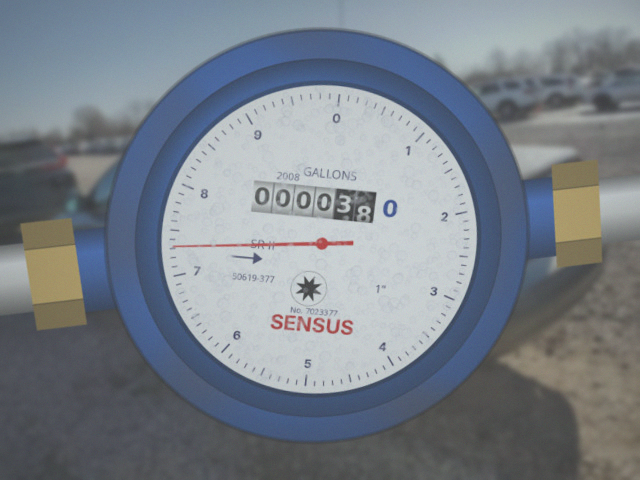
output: 377.3 gal
